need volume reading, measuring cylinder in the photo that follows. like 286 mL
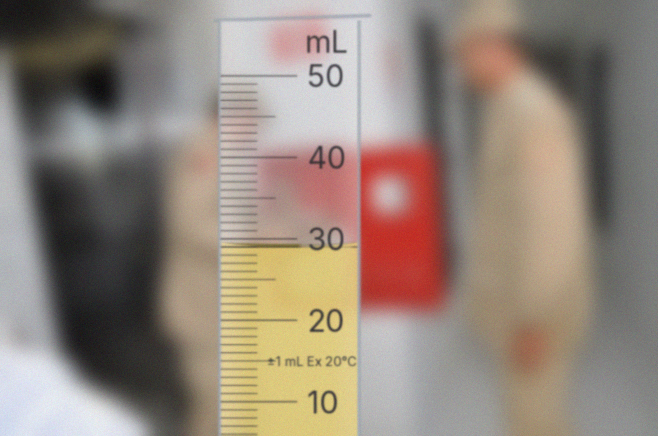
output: 29 mL
